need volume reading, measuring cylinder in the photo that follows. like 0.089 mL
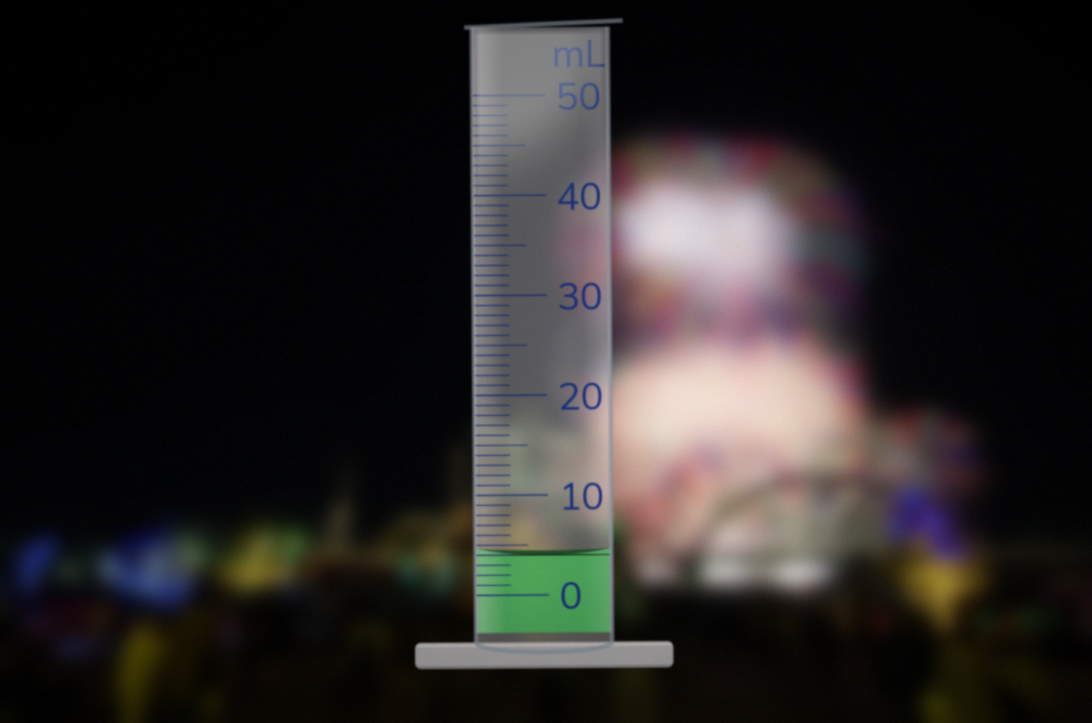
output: 4 mL
